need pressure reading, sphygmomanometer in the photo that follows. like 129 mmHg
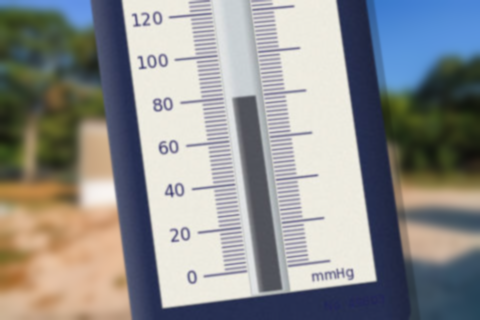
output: 80 mmHg
